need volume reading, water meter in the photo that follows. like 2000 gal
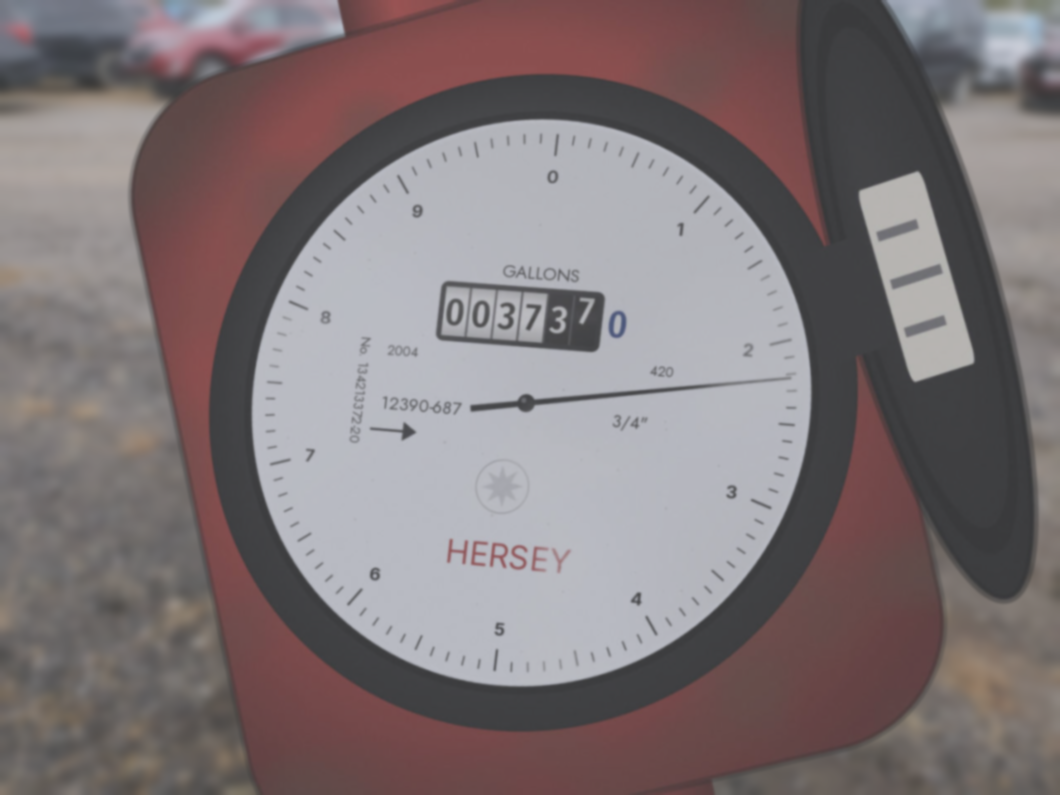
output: 37372.2 gal
